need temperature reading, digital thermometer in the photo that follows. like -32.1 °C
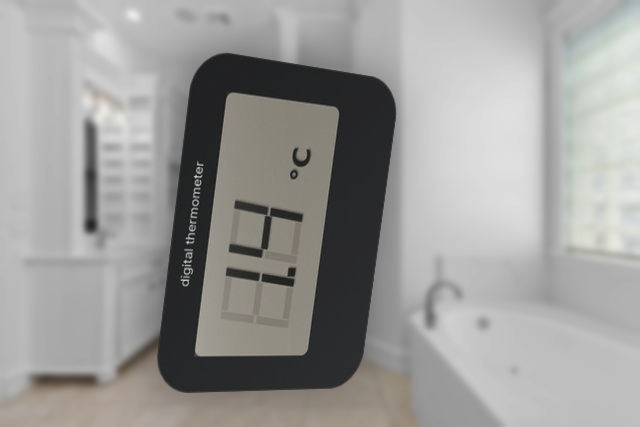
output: 1.4 °C
